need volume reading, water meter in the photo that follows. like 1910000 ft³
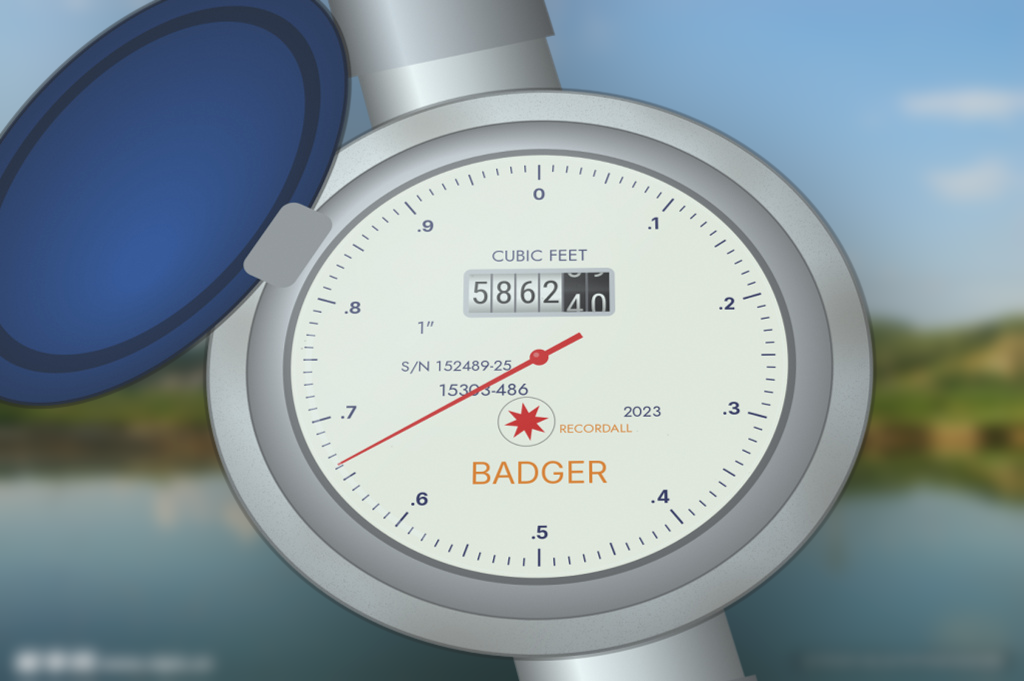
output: 586239.66 ft³
